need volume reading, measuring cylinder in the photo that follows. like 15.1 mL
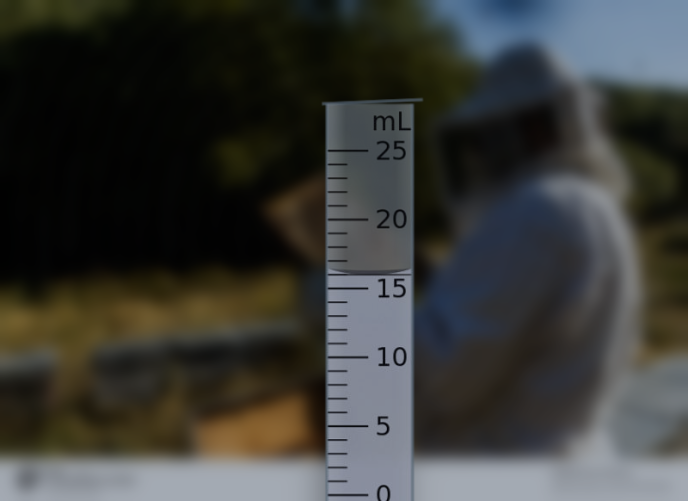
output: 16 mL
